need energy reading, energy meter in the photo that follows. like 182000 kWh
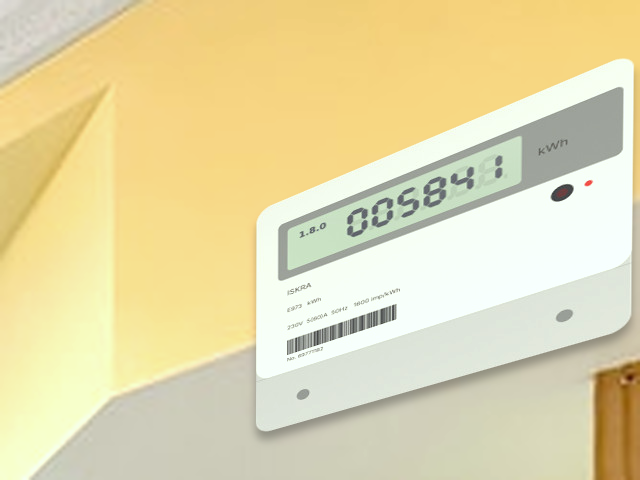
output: 5841 kWh
